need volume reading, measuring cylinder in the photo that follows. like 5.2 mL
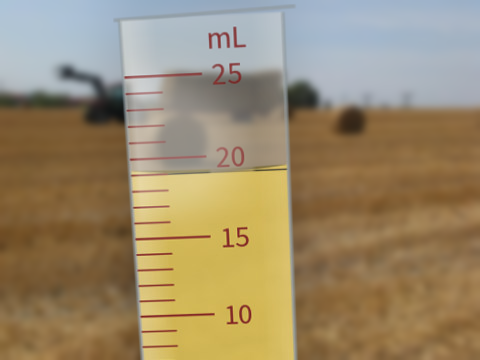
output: 19 mL
